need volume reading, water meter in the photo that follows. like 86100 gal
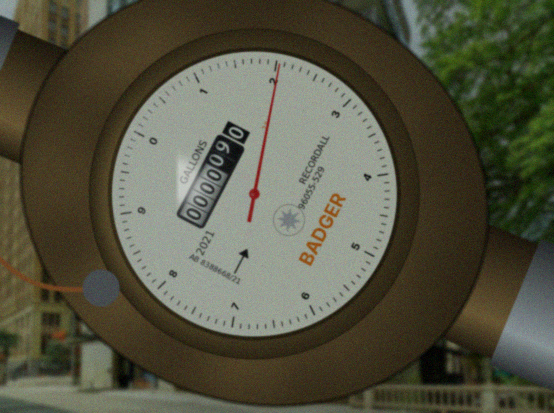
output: 92.0 gal
